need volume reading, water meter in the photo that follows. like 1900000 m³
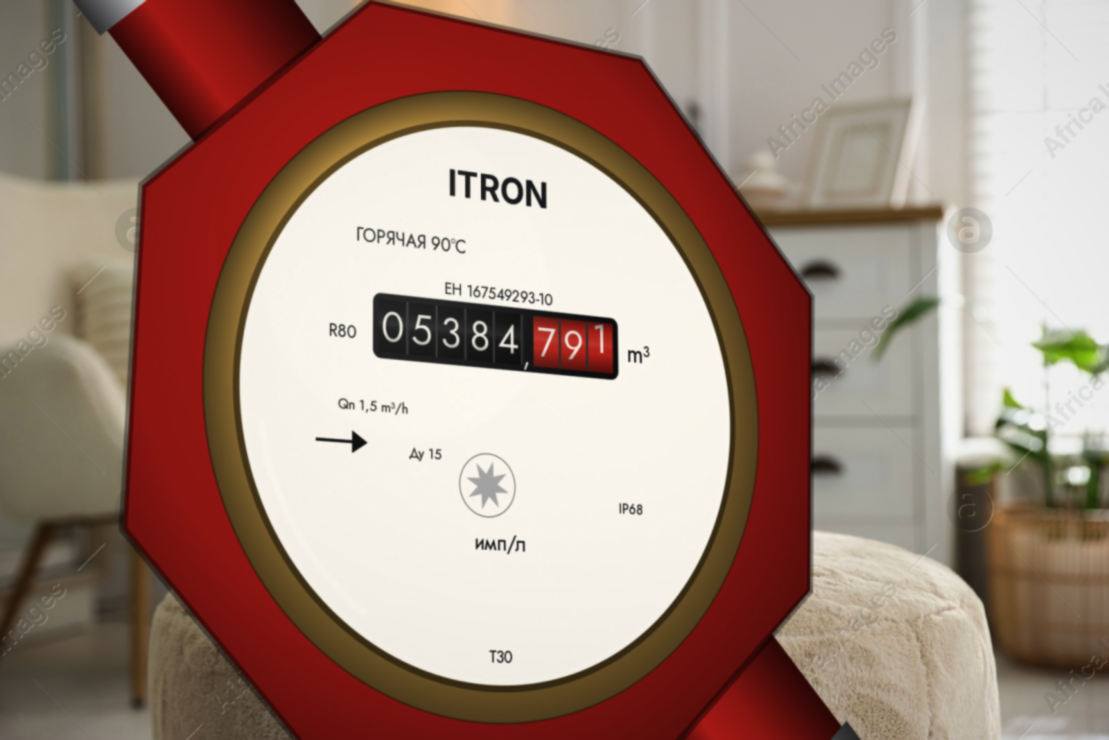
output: 5384.791 m³
